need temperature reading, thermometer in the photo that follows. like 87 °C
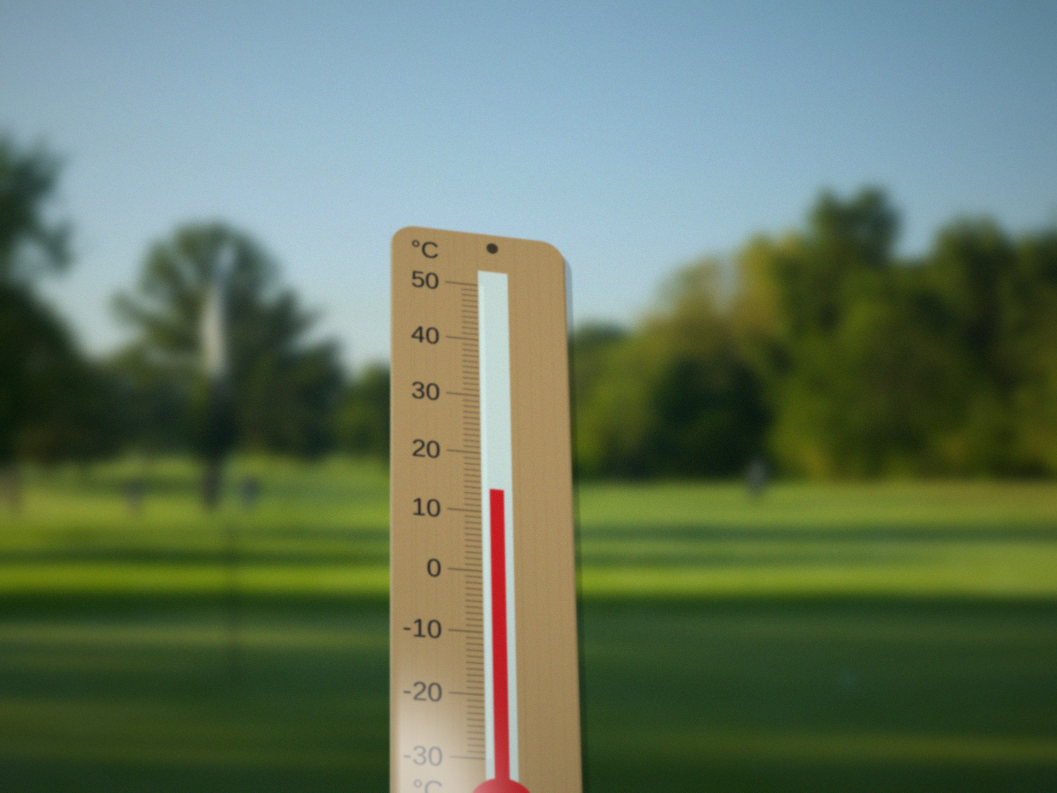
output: 14 °C
